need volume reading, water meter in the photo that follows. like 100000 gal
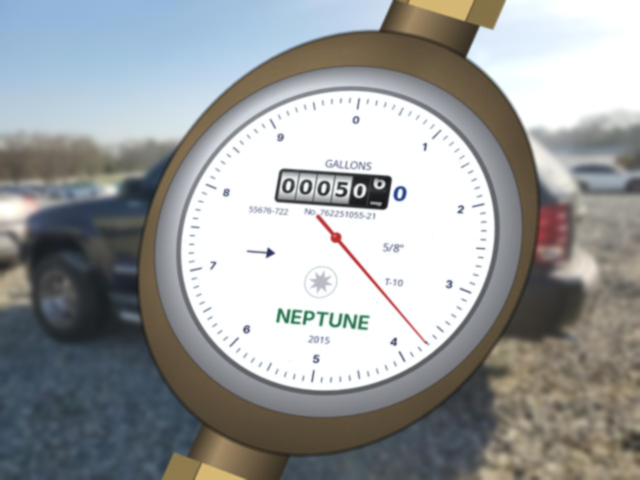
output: 5063.7 gal
